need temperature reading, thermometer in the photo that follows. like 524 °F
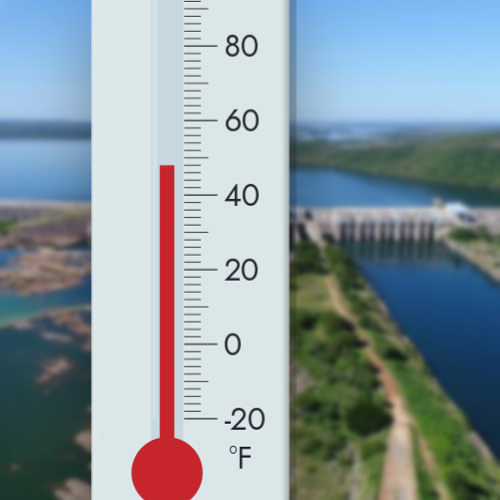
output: 48 °F
